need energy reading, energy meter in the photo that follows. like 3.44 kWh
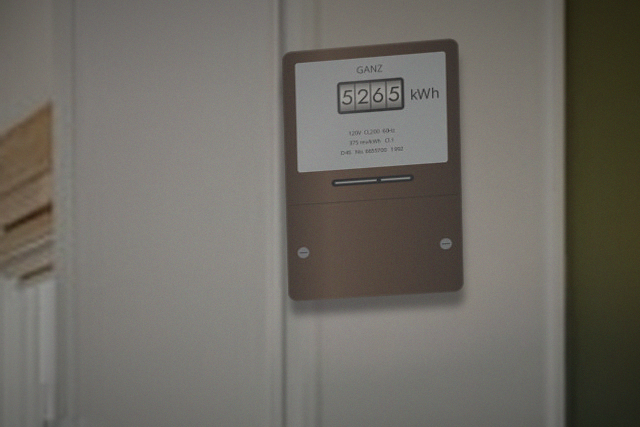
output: 5265 kWh
